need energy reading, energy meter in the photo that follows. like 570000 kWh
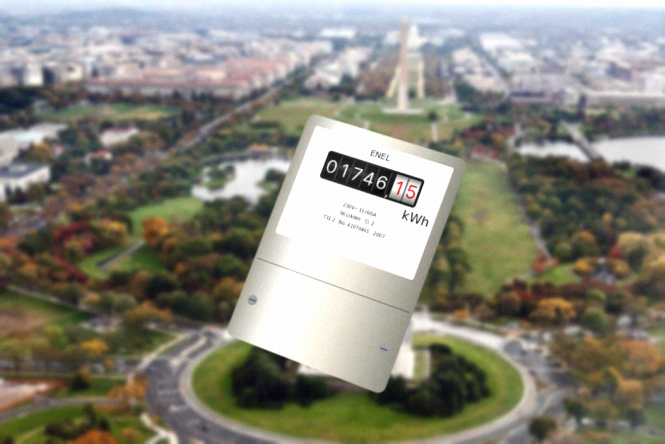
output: 1746.15 kWh
